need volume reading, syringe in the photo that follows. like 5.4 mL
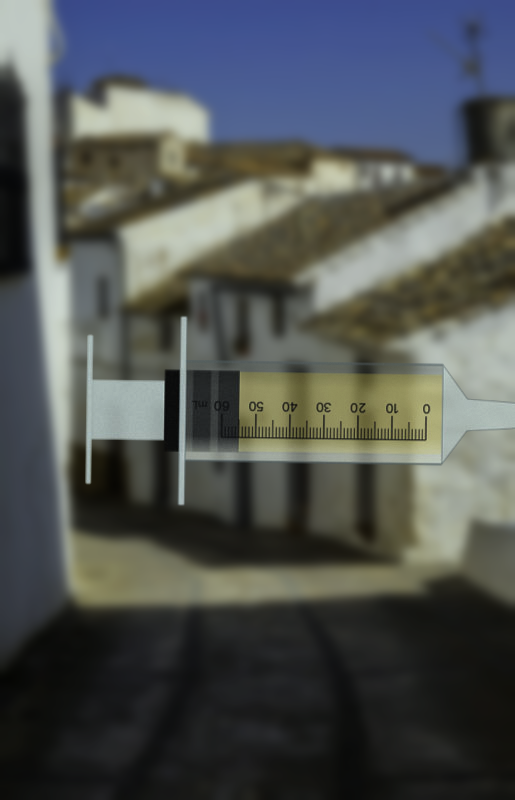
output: 55 mL
